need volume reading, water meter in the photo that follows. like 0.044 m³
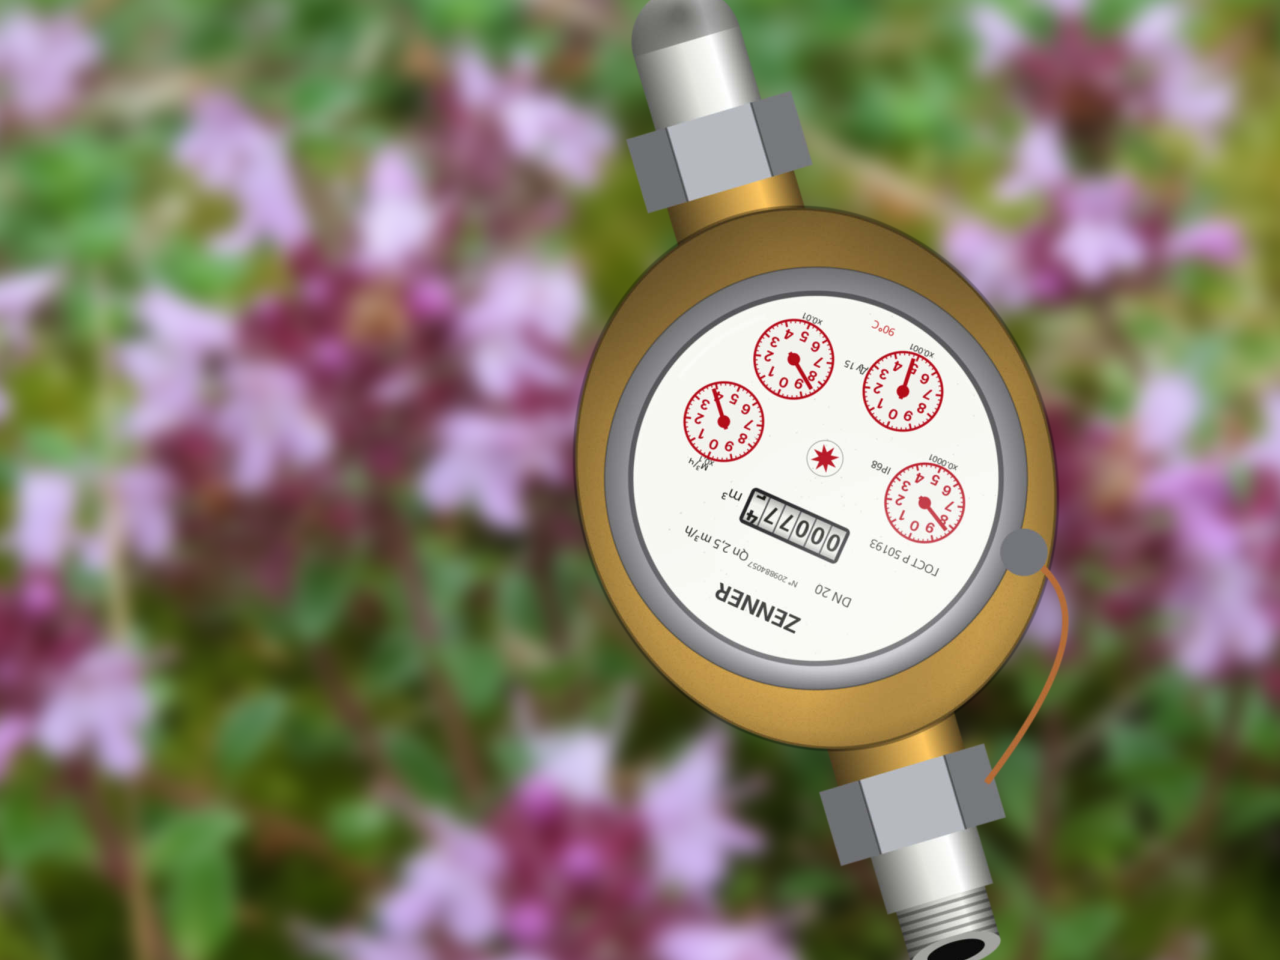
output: 774.3848 m³
